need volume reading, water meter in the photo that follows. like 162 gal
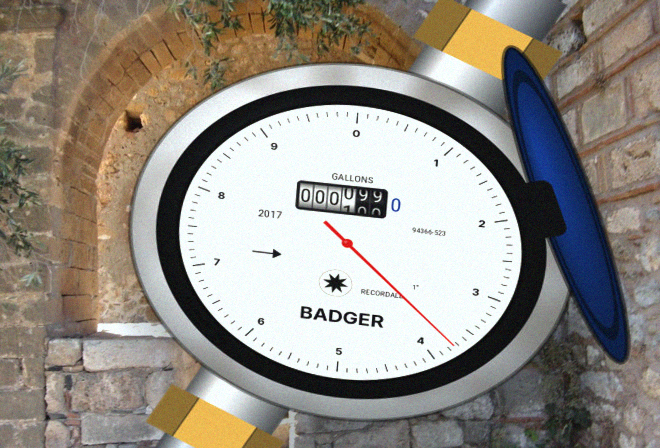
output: 993.7 gal
